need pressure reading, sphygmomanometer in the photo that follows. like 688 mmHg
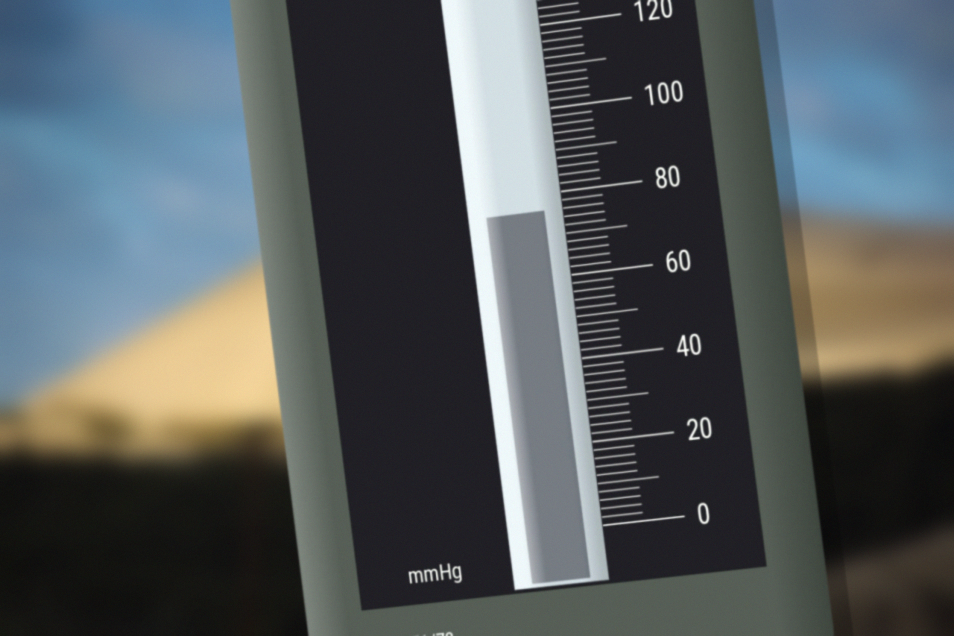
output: 76 mmHg
